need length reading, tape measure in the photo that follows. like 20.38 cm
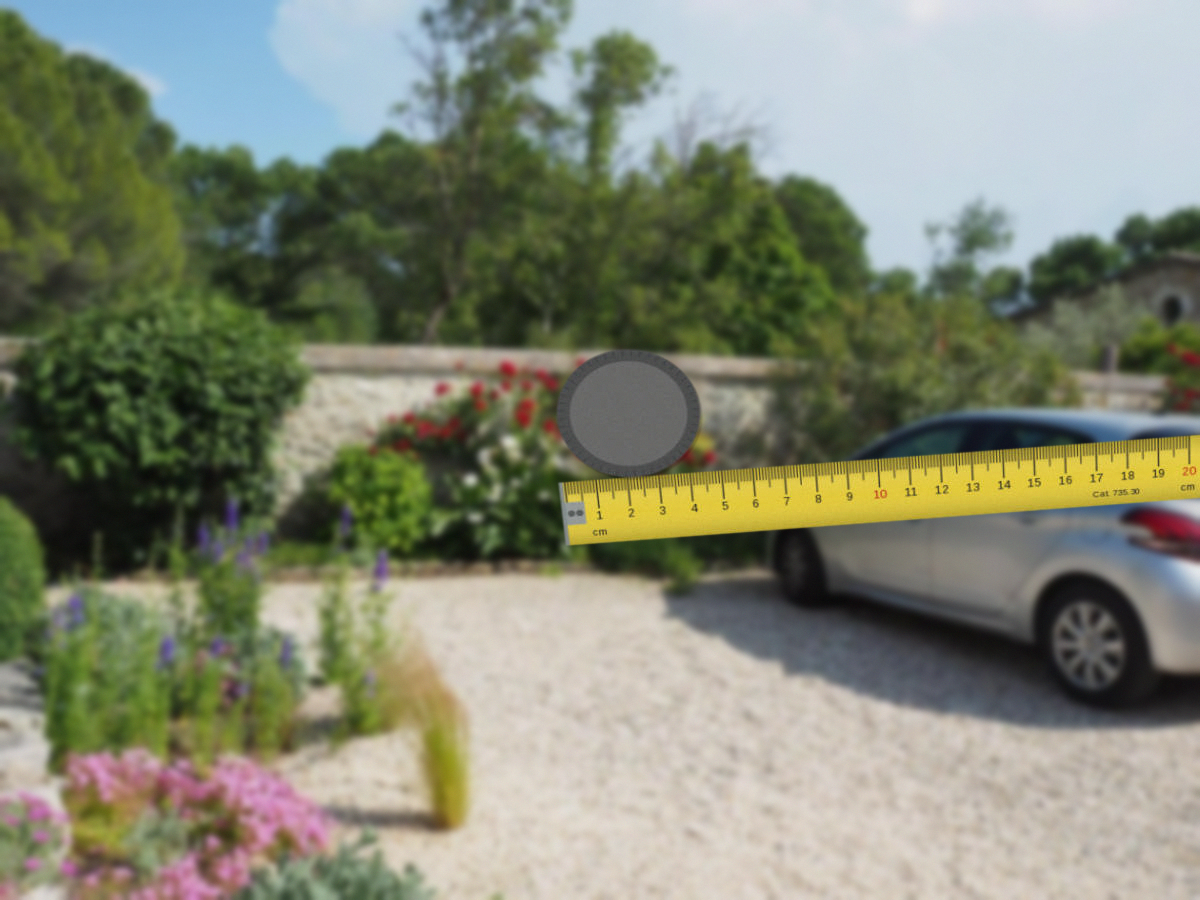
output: 4.5 cm
